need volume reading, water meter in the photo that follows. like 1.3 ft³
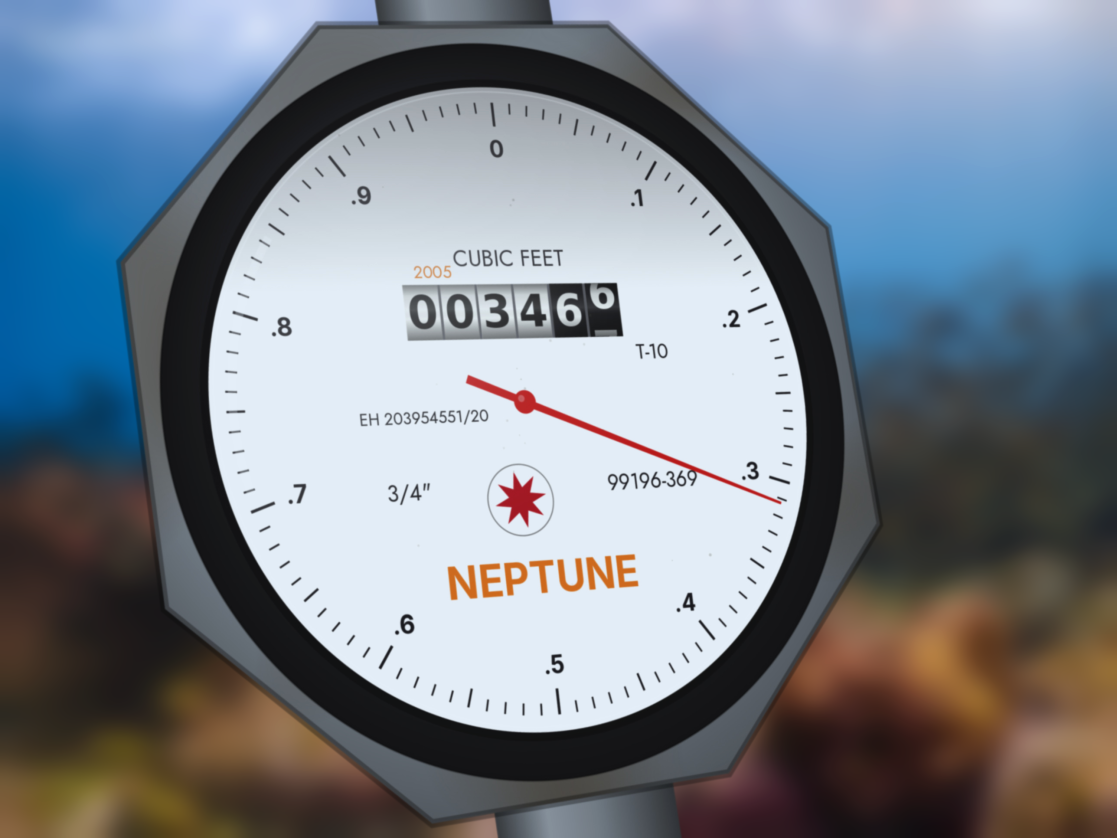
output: 3466.31 ft³
